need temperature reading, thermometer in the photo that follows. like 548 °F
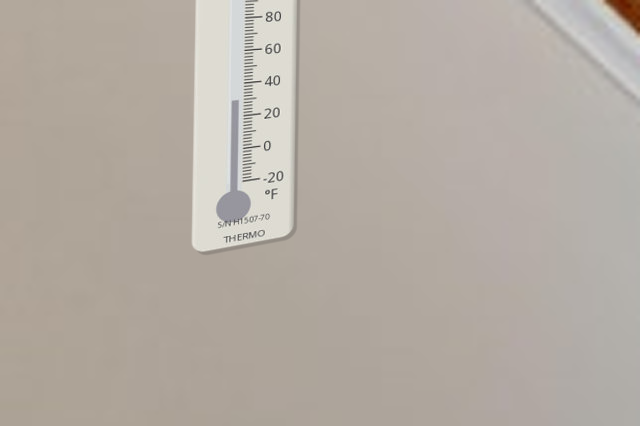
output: 30 °F
